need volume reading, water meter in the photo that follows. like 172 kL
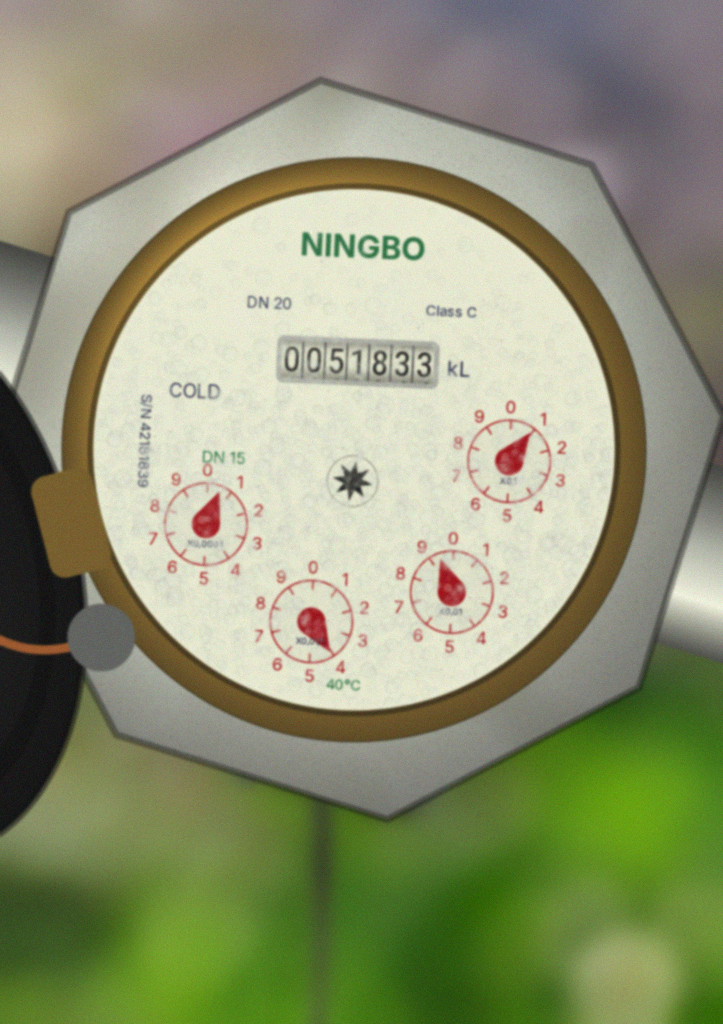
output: 51833.0940 kL
